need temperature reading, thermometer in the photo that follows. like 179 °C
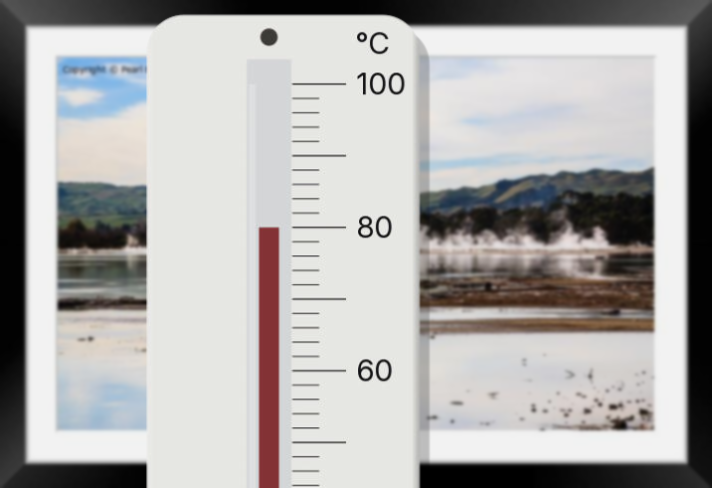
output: 80 °C
